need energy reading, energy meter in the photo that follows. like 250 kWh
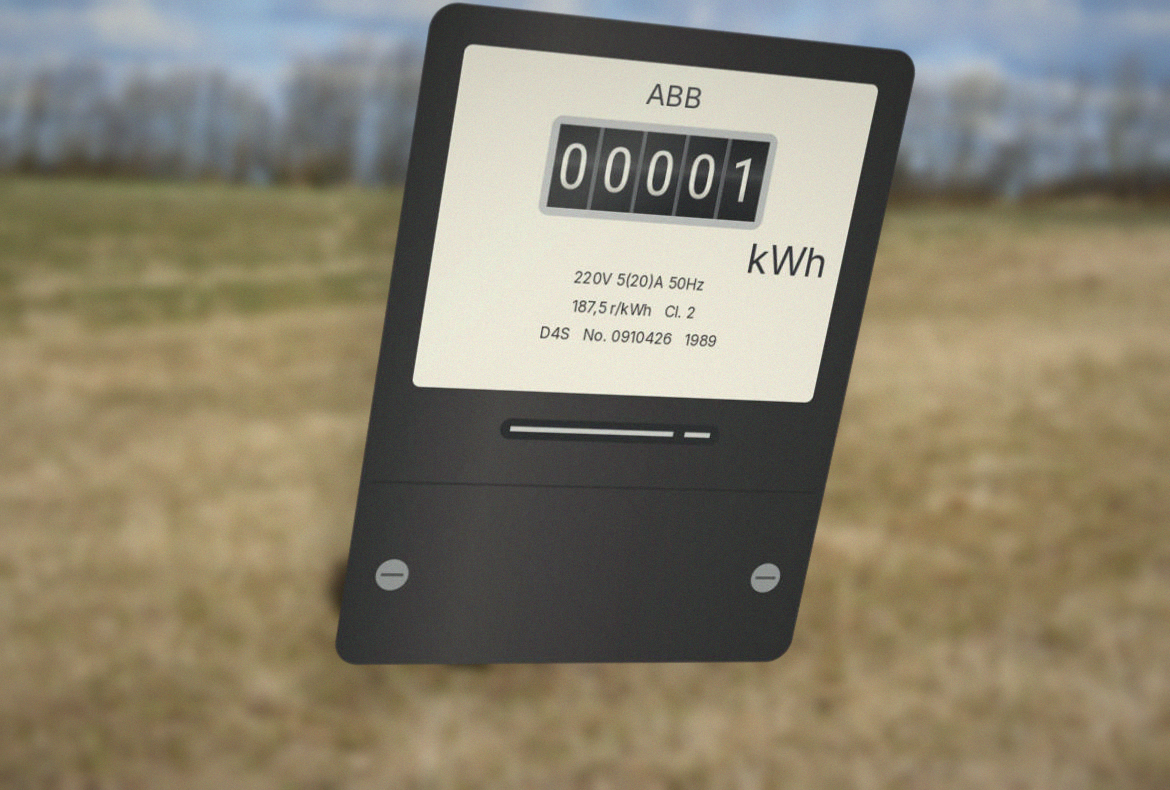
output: 1 kWh
